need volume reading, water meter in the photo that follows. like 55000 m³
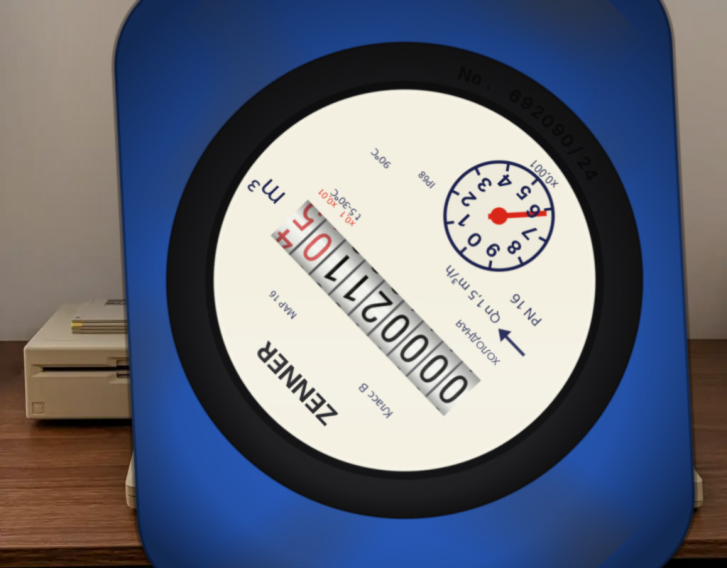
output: 211.046 m³
